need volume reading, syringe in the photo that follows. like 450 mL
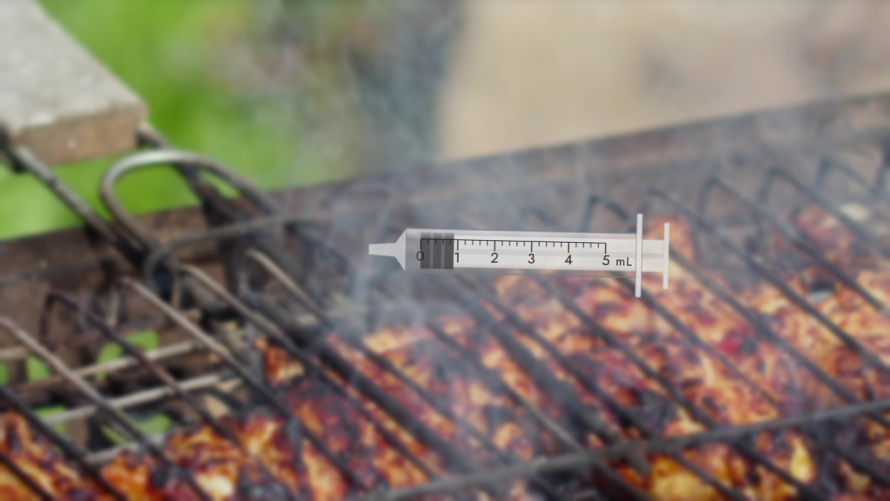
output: 0 mL
